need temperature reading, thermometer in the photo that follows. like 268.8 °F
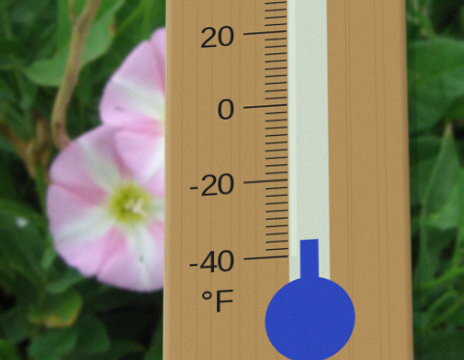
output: -36 °F
